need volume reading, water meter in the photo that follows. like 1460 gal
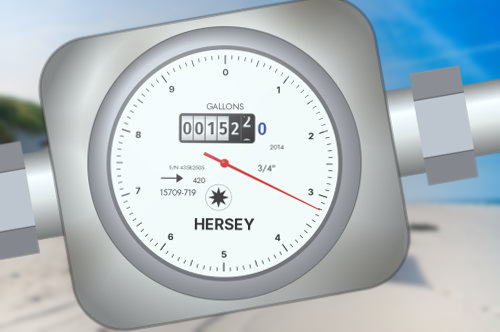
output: 15223.2 gal
